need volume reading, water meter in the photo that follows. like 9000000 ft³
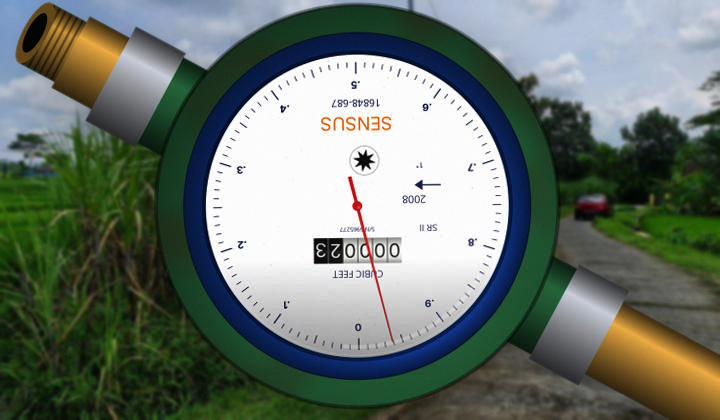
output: 22.96 ft³
